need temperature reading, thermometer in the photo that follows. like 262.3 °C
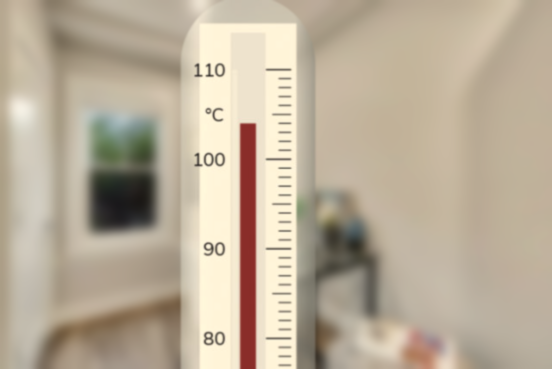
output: 104 °C
